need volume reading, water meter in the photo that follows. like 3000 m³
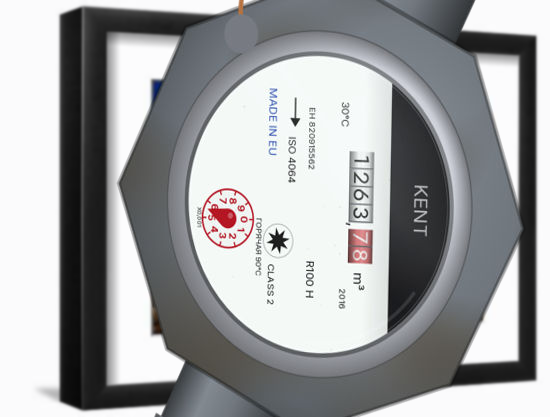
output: 1263.785 m³
